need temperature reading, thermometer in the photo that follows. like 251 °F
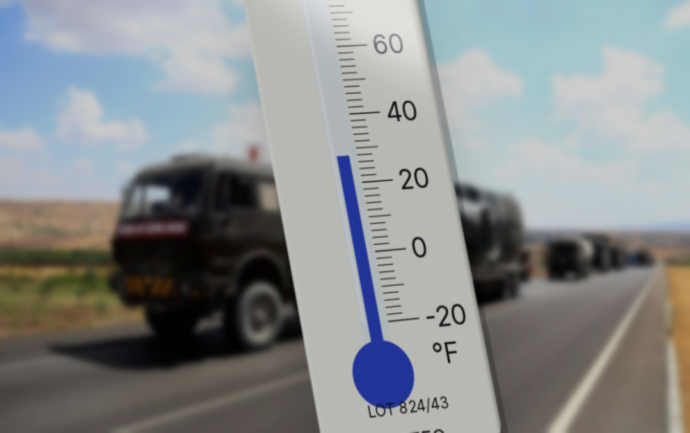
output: 28 °F
